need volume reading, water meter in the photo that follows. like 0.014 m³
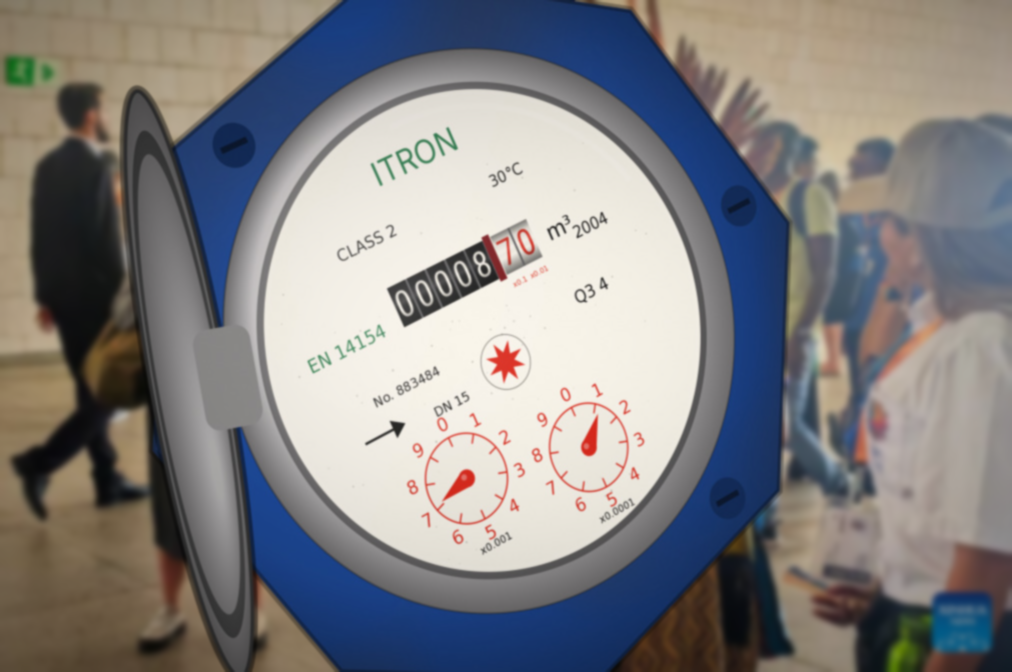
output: 8.7071 m³
